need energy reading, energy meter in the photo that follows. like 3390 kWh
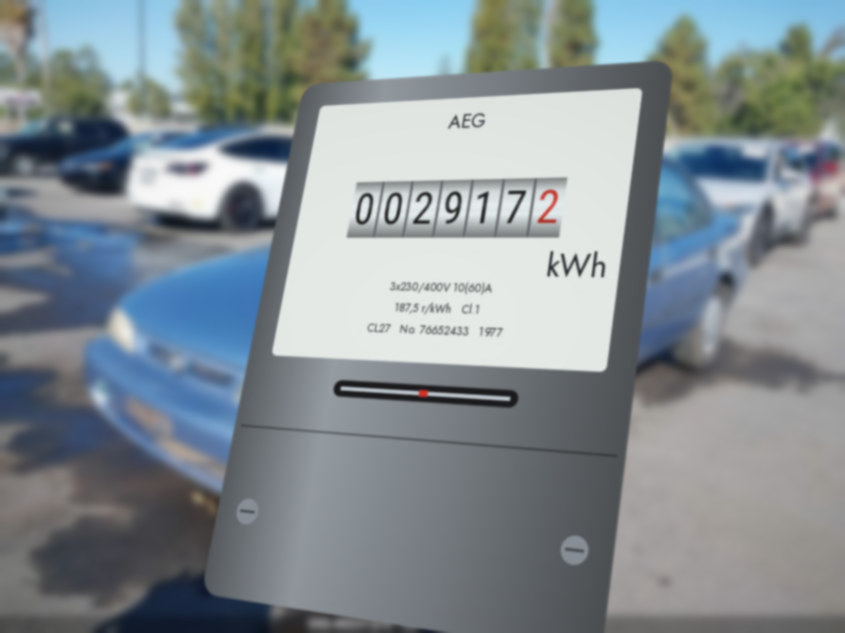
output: 2917.2 kWh
